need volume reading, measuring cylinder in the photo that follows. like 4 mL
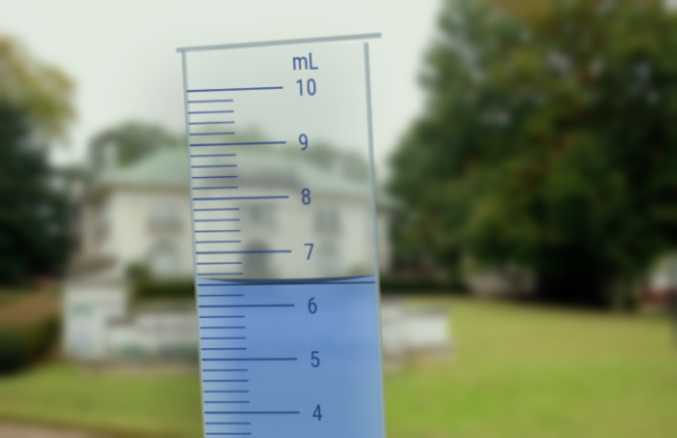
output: 6.4 mL
